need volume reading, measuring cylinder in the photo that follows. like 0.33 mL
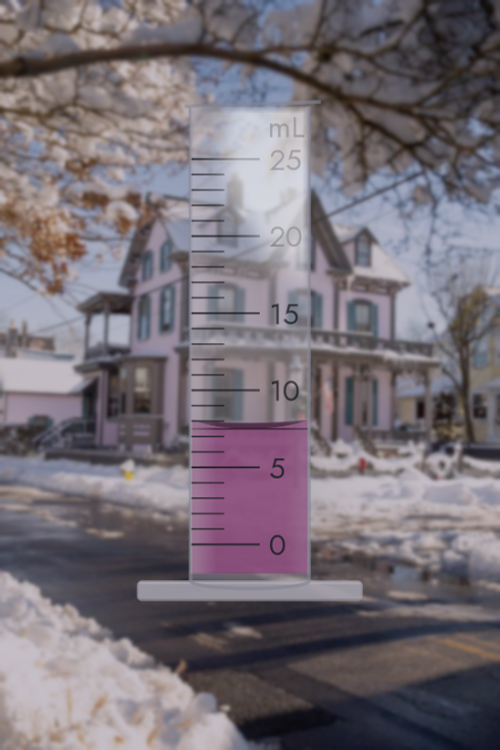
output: 7.5 mL
